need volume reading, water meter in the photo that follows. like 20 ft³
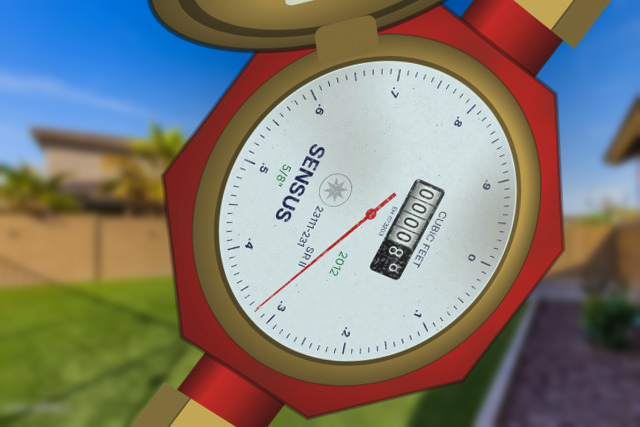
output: 88.32 ft³
